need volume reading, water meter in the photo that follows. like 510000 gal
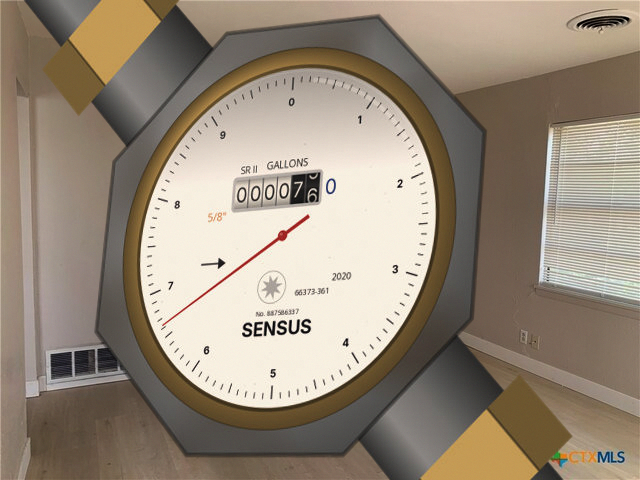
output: 756.6 gal
